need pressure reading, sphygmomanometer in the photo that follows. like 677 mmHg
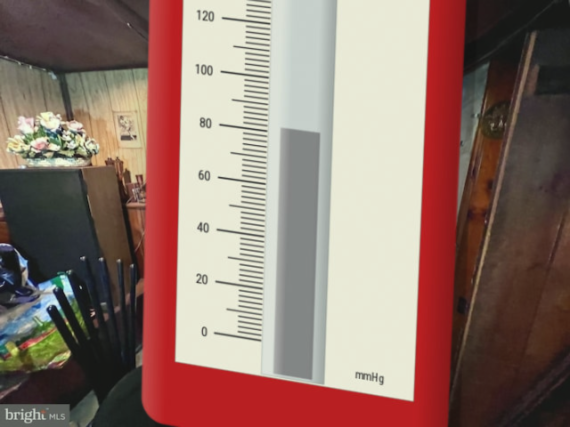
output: 82 mmHg
